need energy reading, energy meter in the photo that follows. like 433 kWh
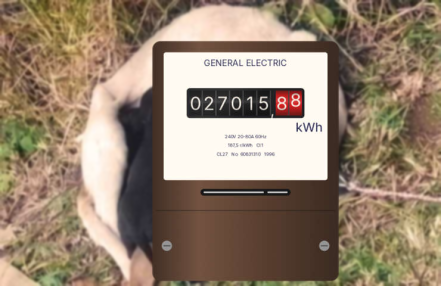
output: 27015.88 kWh
